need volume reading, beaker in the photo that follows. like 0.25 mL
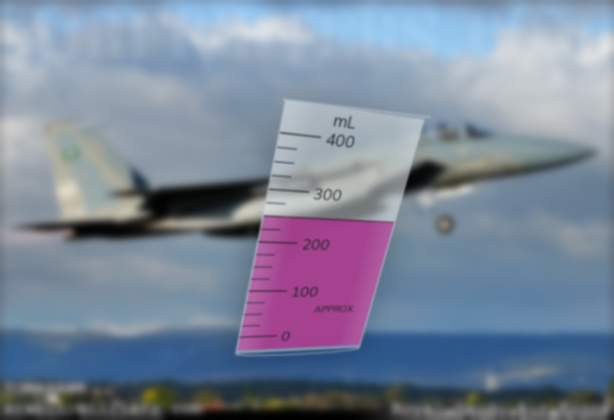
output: 250 mL
